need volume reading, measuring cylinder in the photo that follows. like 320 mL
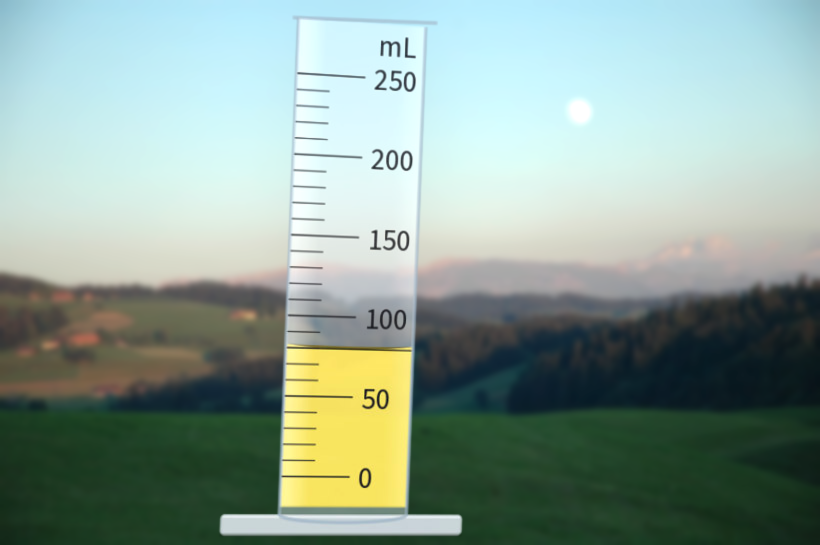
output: 80 mL
